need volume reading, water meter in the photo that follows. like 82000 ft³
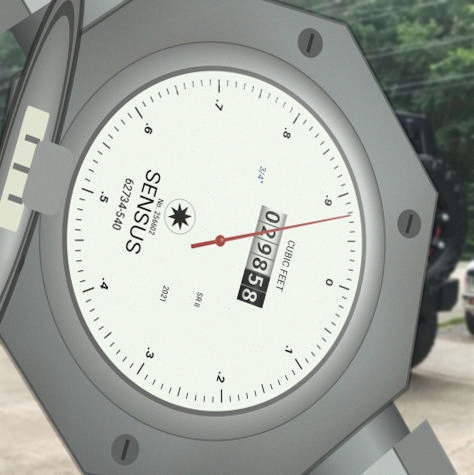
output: 29857.92 ft³
